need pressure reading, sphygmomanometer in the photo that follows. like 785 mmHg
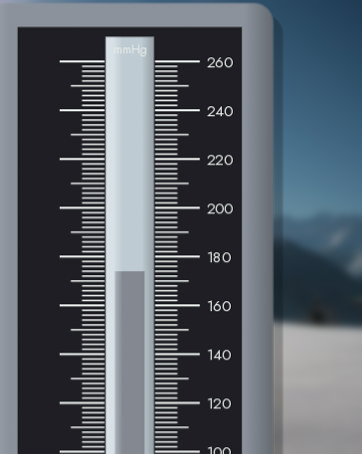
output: 174 mmHg
